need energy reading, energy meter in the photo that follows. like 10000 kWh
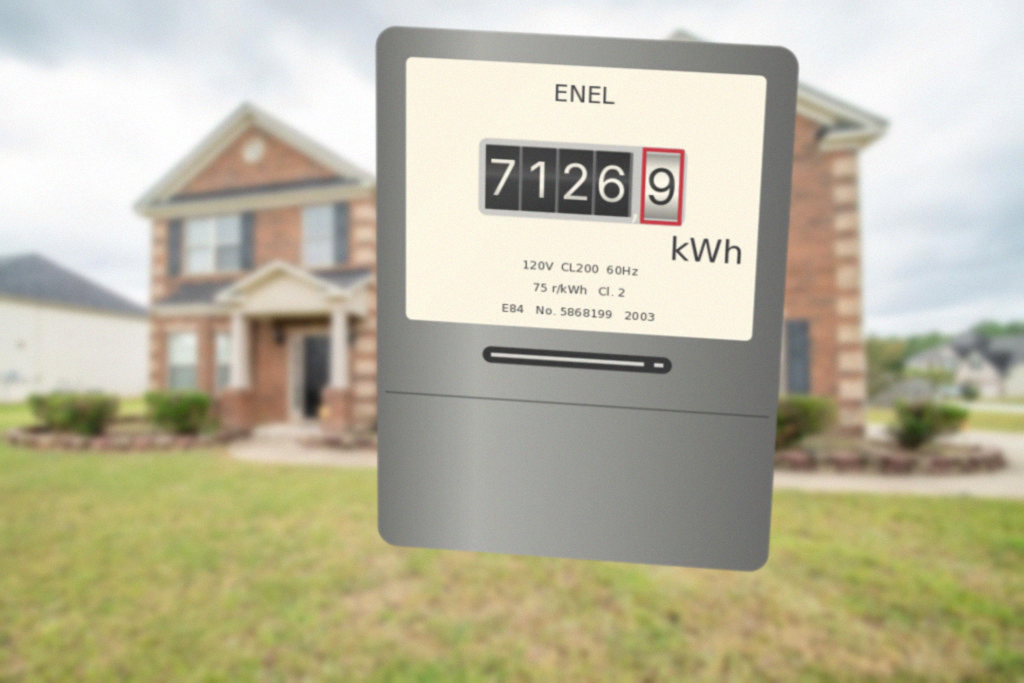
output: 7126.9 kWh
